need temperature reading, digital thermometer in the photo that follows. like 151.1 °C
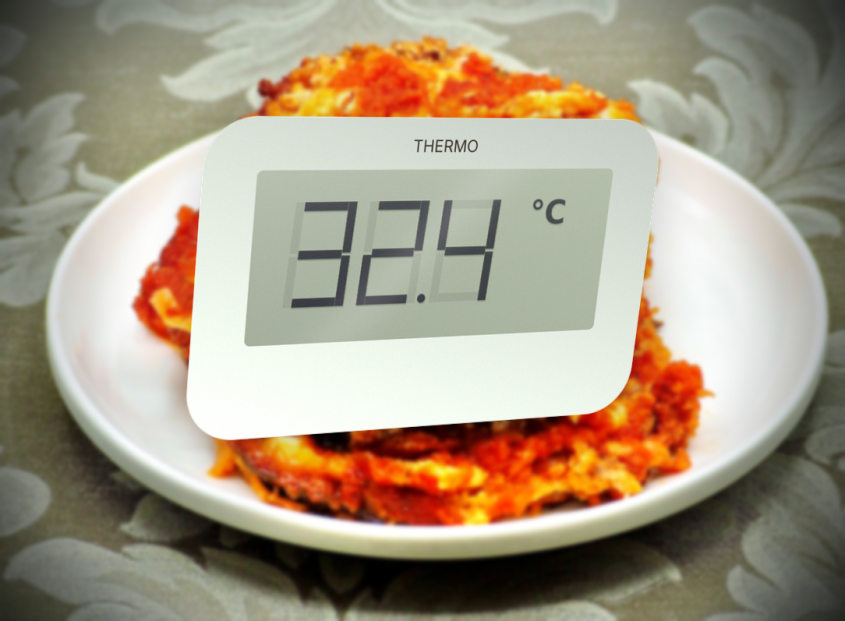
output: 32.4 °C
